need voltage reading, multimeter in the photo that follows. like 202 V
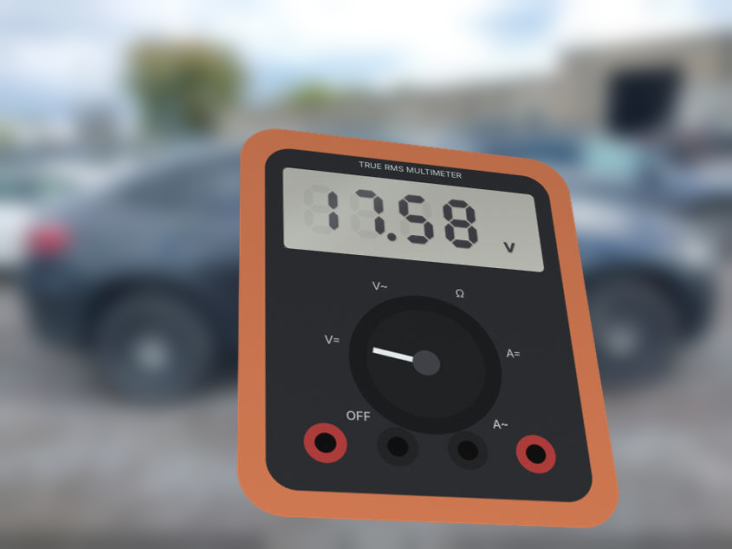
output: 17.58 V
